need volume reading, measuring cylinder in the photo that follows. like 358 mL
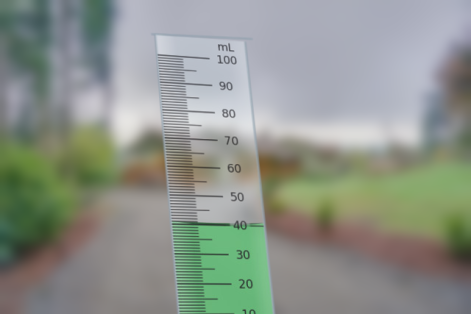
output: 40 mL
